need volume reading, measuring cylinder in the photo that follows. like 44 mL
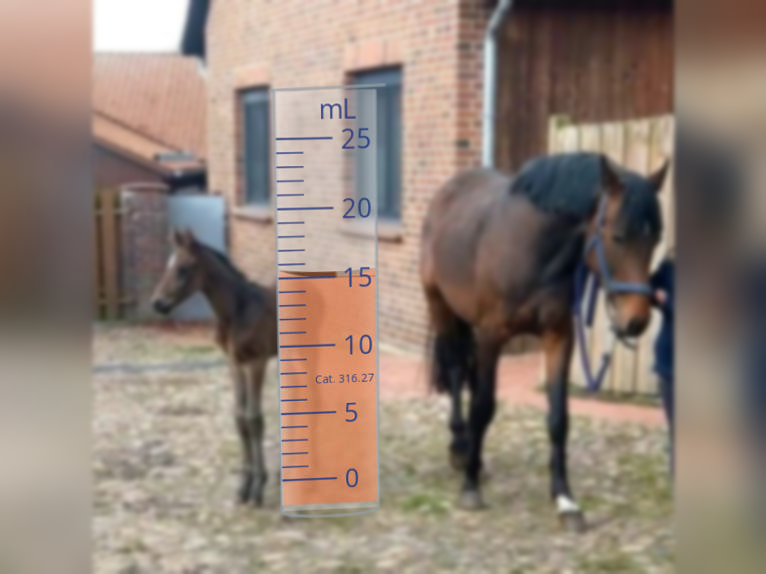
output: 15 mL
